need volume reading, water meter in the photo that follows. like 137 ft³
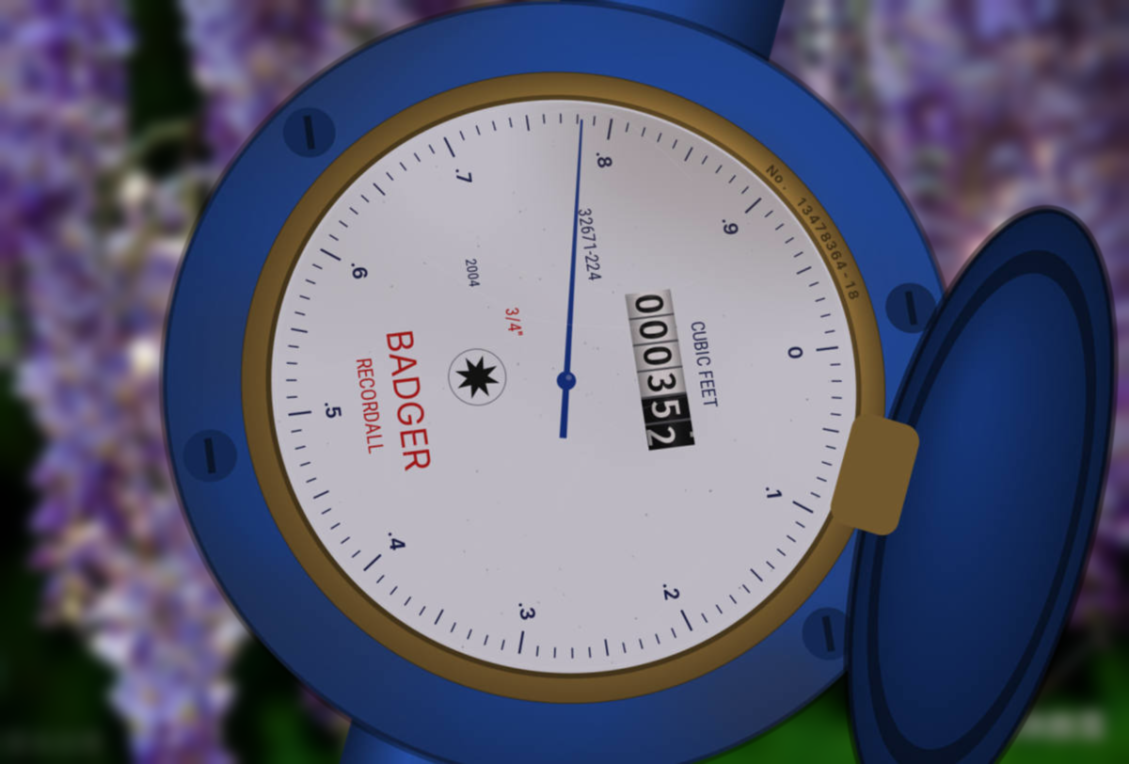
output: 351.78 ft³
